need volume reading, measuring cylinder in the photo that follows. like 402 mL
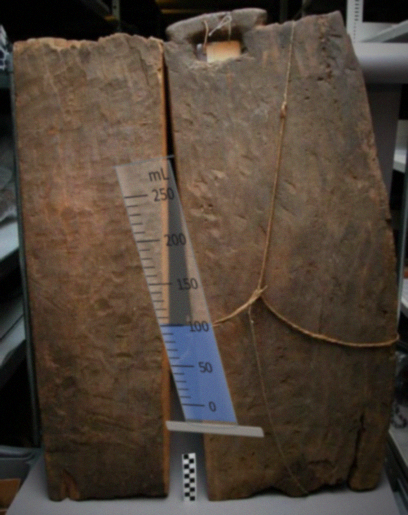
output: 100 mL
